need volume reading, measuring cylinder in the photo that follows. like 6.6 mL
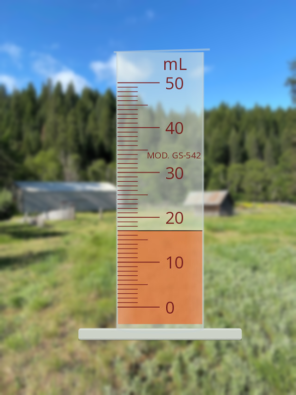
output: 17 mL
